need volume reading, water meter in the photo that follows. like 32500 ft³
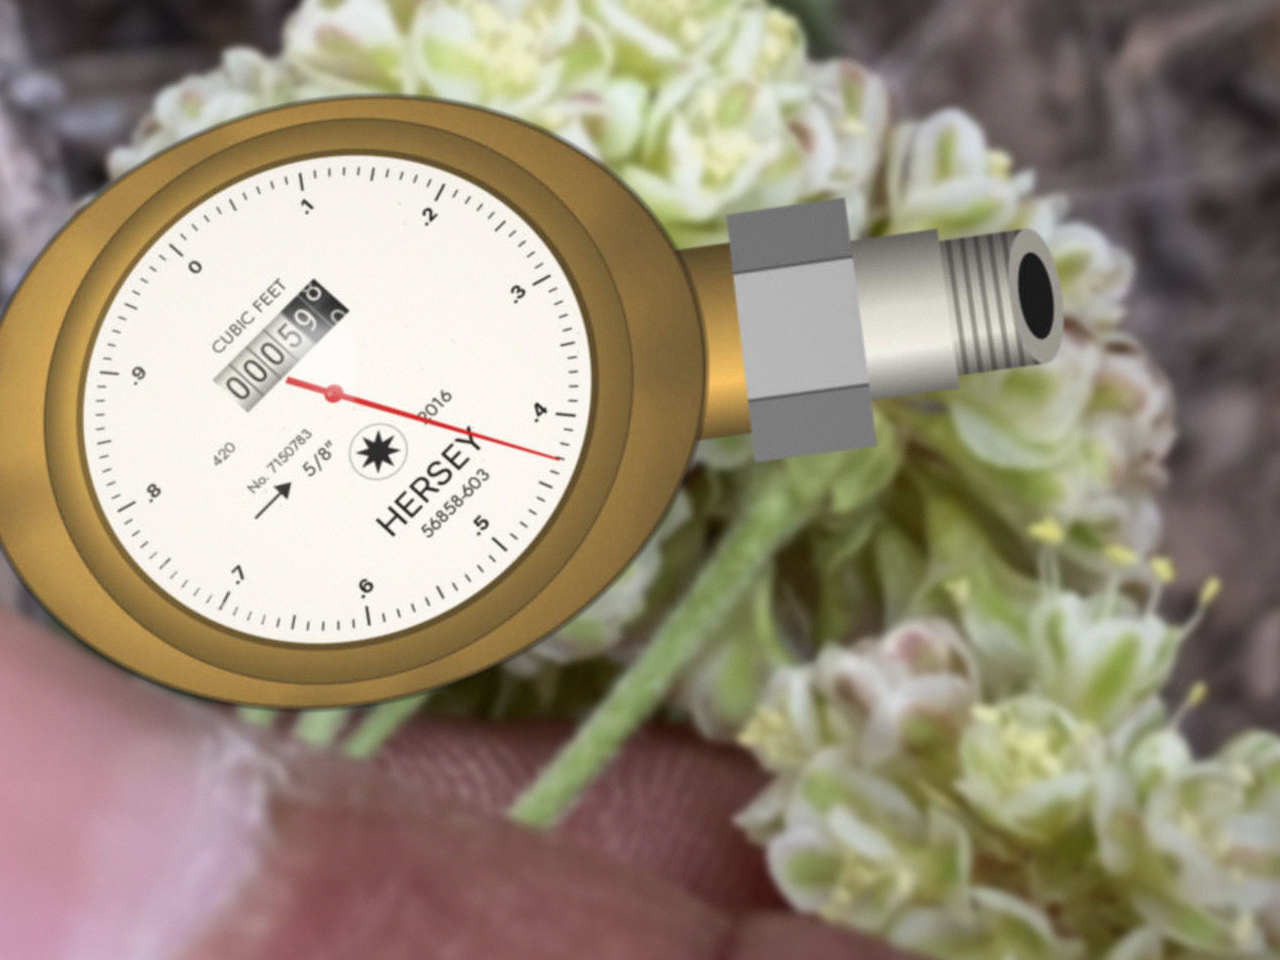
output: 598.43 ft³
